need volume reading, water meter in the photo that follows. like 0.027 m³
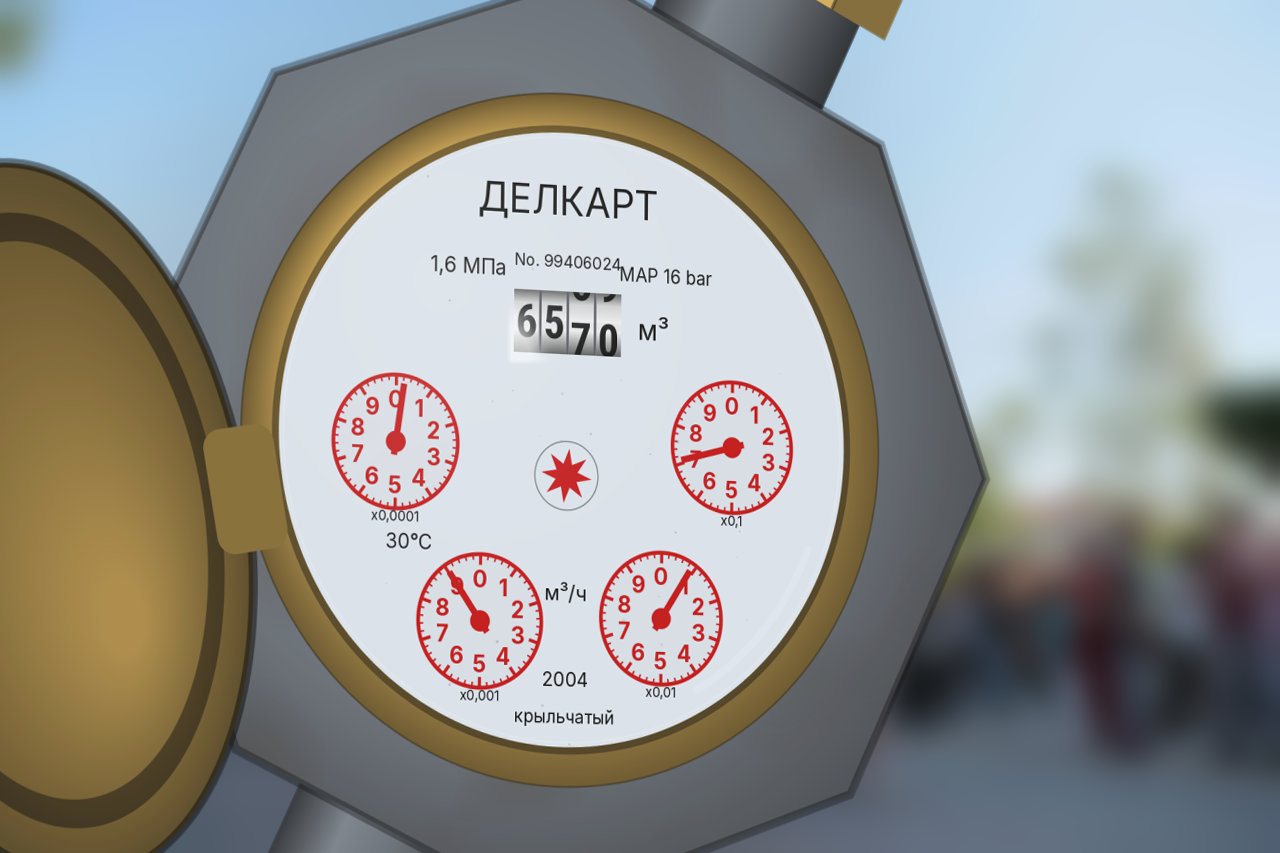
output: 6569.7090 m³
